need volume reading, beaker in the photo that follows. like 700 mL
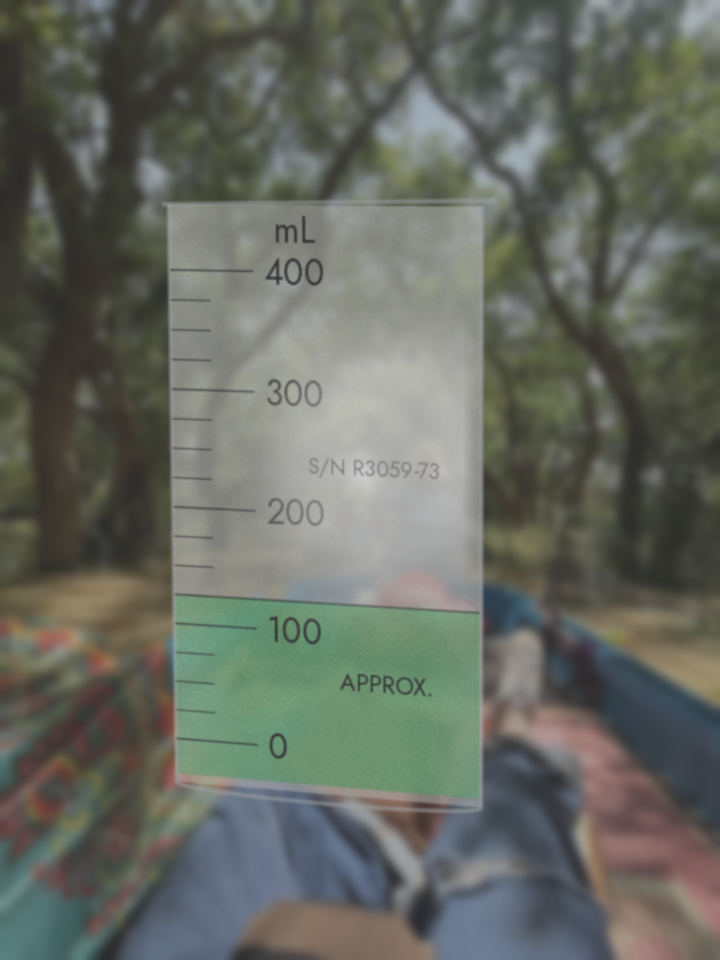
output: 125 mL
